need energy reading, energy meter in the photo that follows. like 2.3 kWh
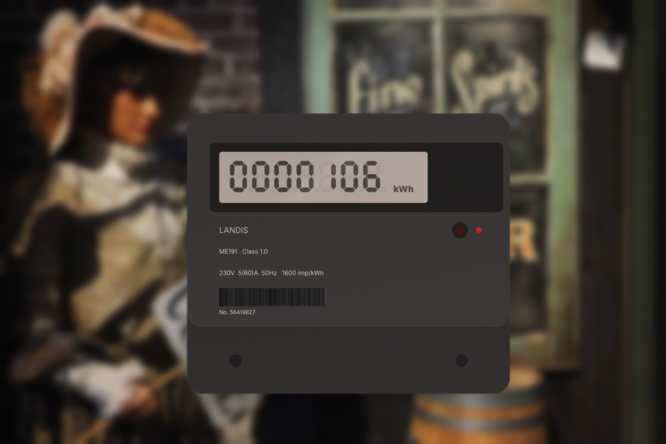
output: 106 kWh
